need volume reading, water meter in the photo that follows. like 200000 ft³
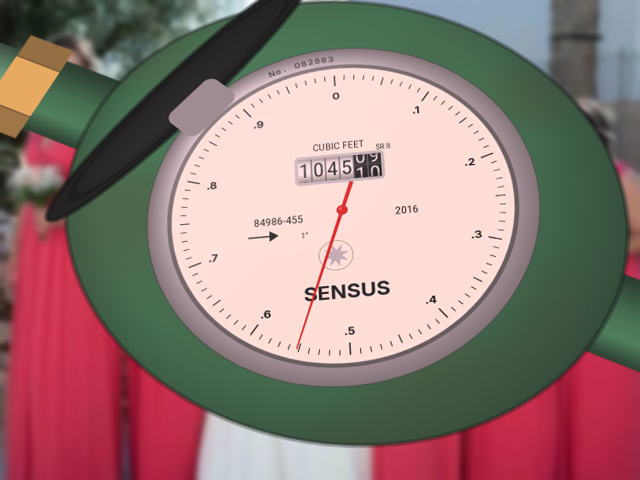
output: 104509.55 ft³
